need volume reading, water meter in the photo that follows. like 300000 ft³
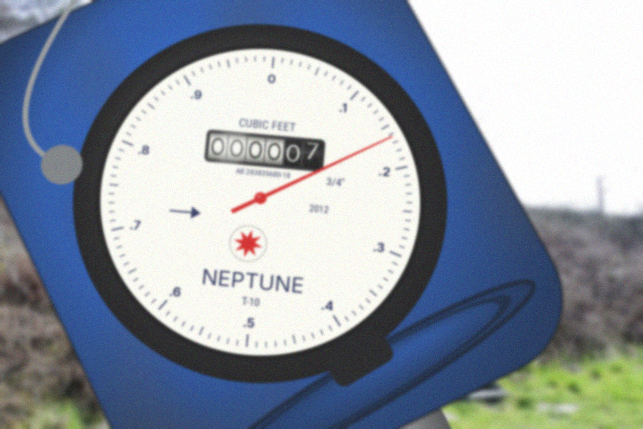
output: 7.16 ft³
